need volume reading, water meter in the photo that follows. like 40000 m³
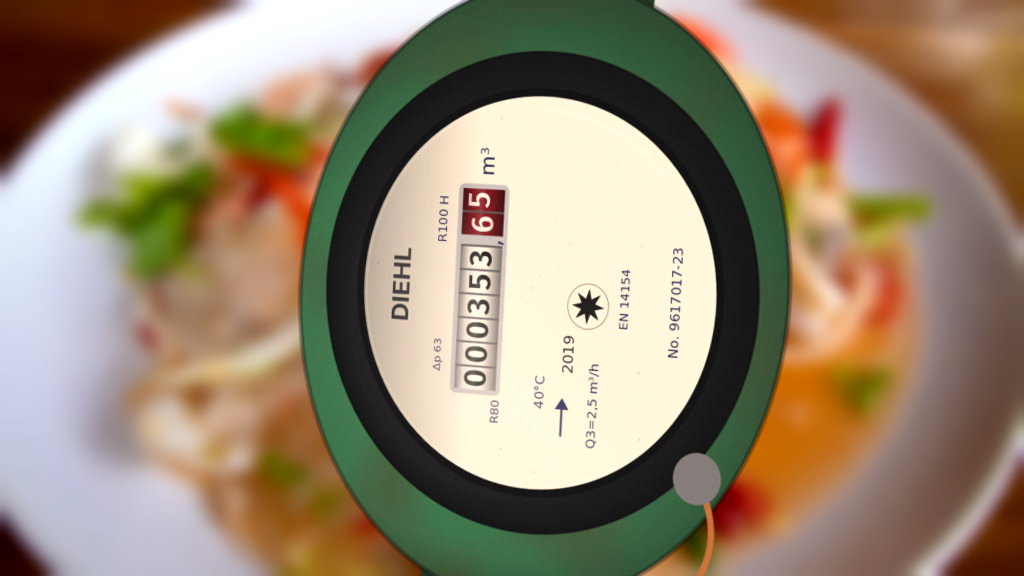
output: 353.65 m³
